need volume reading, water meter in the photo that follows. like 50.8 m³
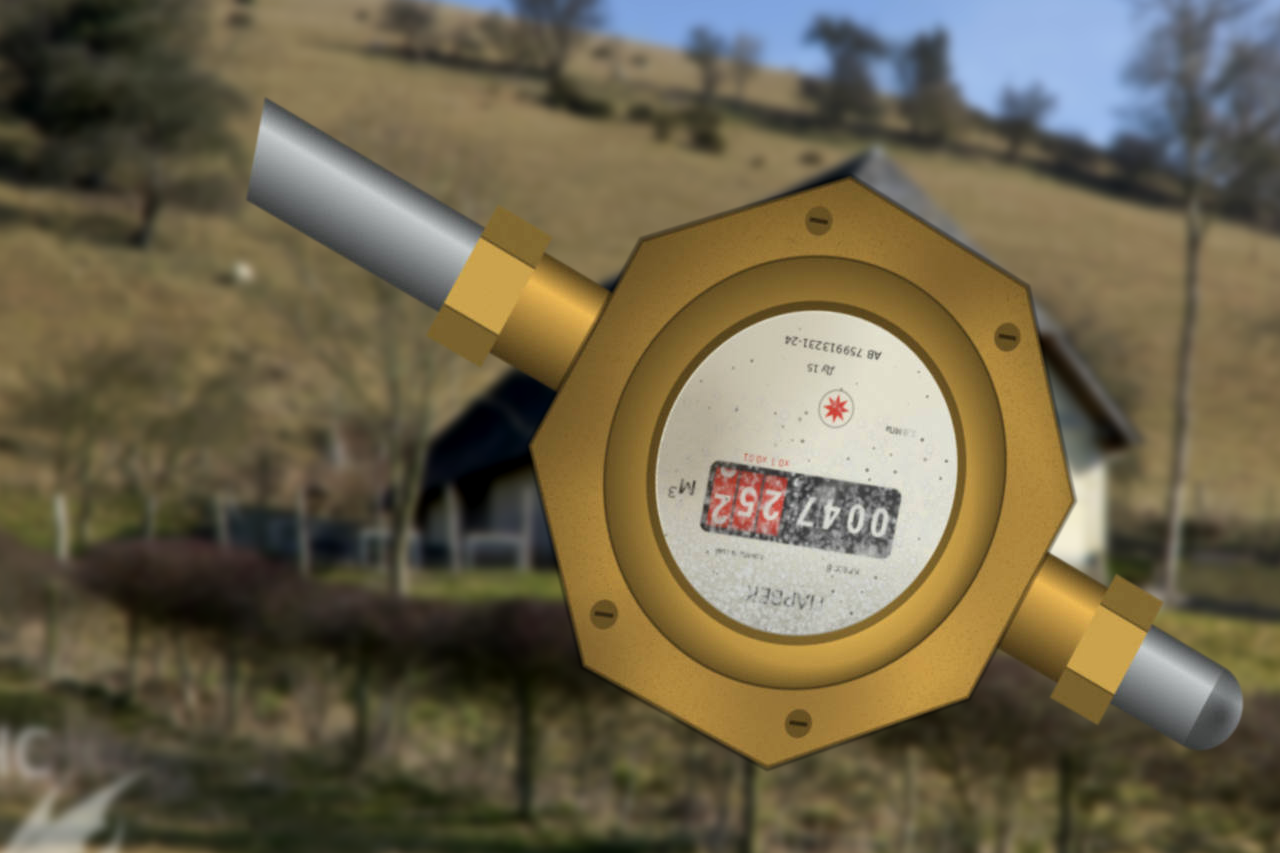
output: 47.252 m³
